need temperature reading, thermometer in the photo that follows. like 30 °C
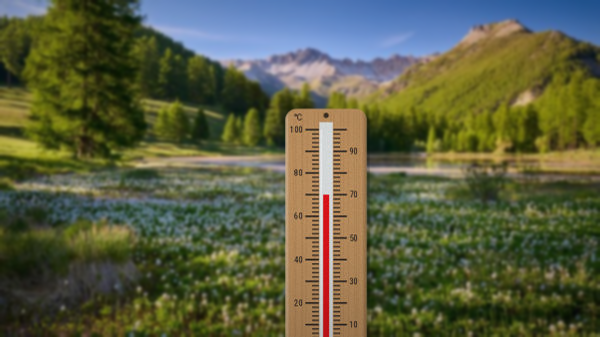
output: 70 °C
